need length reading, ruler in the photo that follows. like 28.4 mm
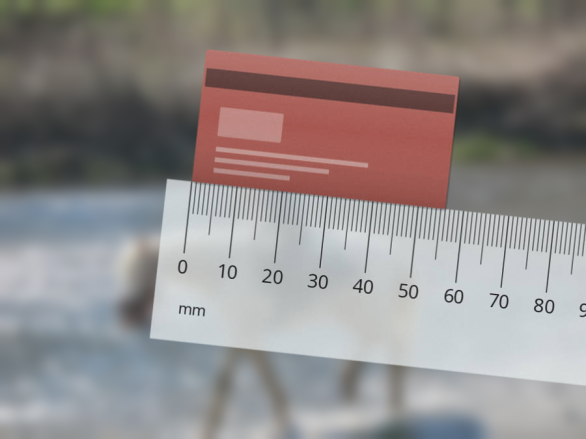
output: 56 mm
